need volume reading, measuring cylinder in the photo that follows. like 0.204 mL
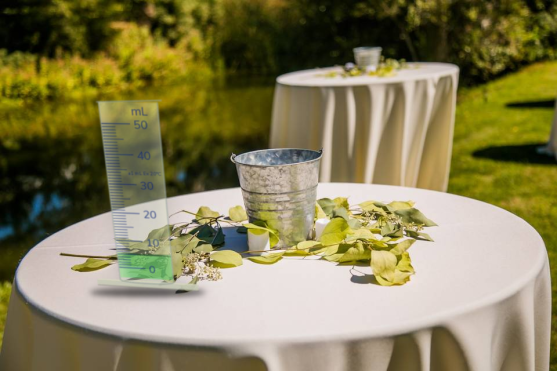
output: 5 mL
